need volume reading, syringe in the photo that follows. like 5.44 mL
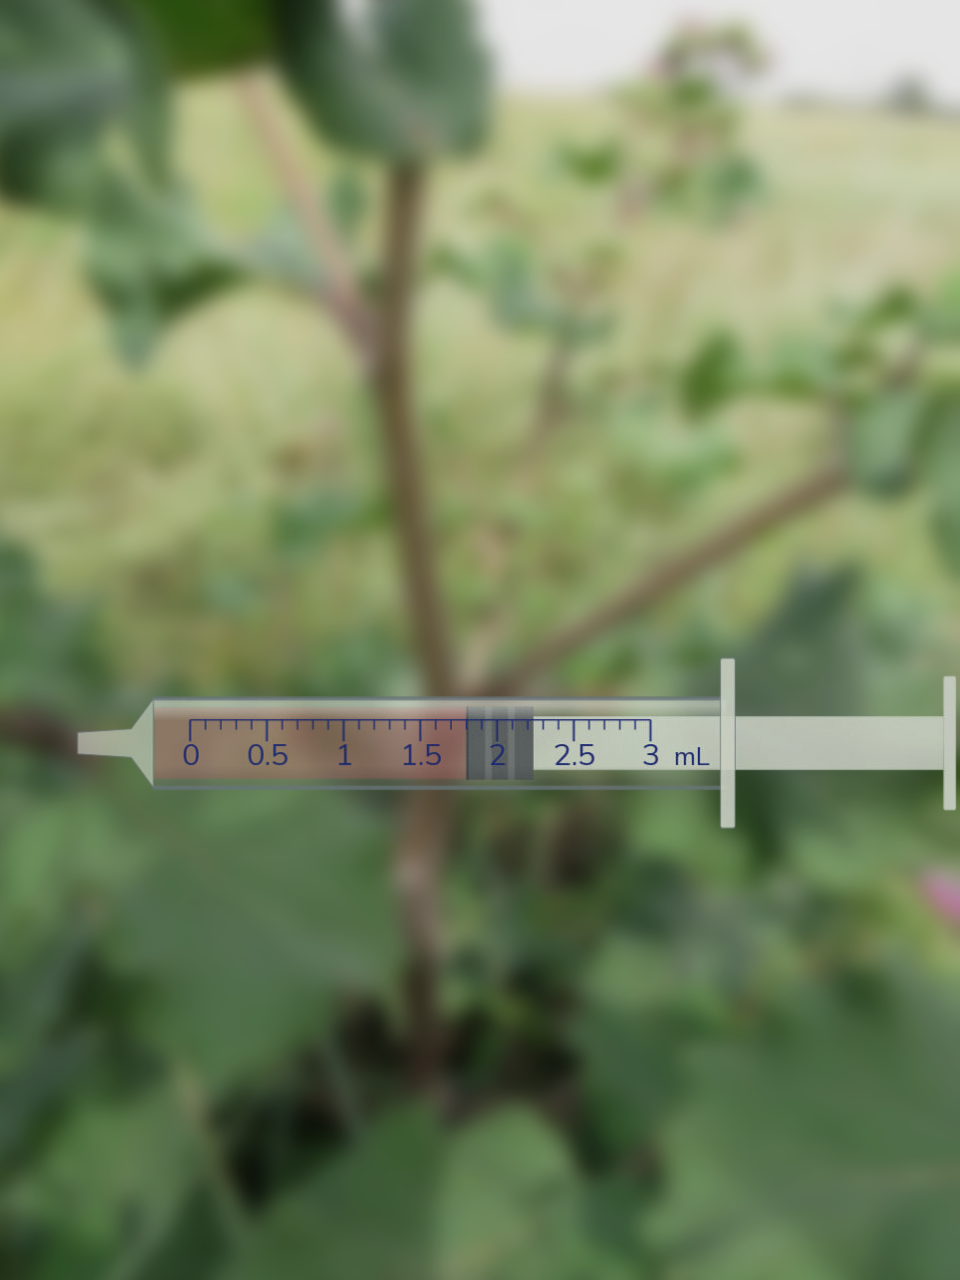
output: 1.8 mL
